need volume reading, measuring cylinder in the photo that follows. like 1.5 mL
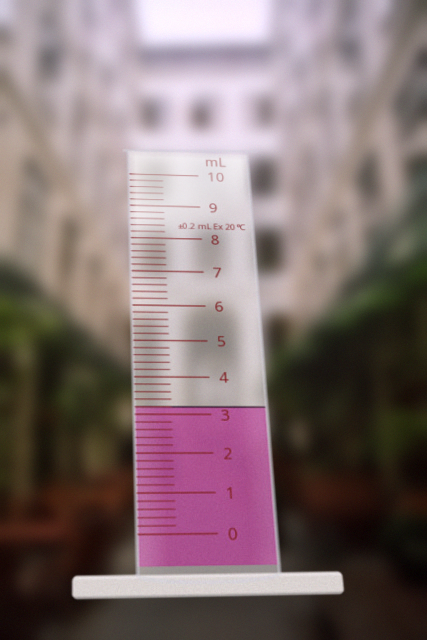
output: 3.2 mL
